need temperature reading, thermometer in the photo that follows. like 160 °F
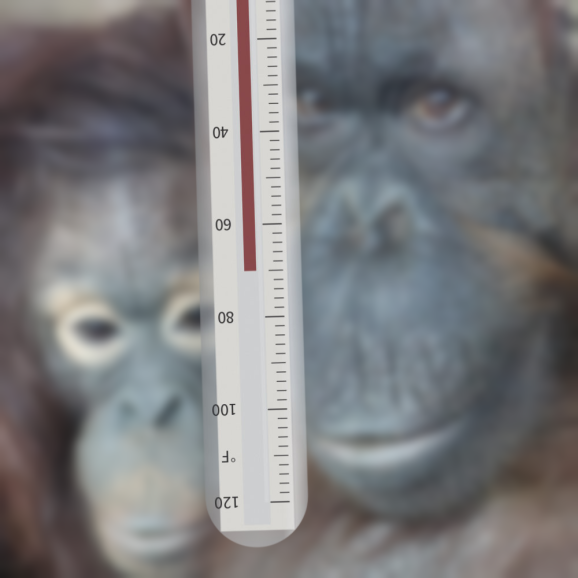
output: 70 °F
